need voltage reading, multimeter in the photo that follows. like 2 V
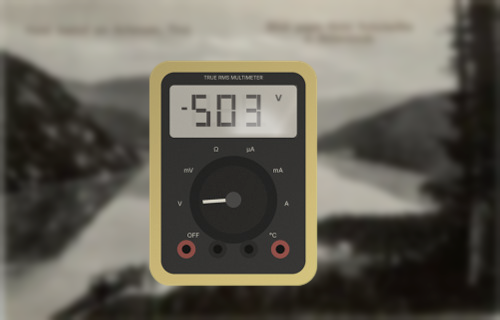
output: -503 V
